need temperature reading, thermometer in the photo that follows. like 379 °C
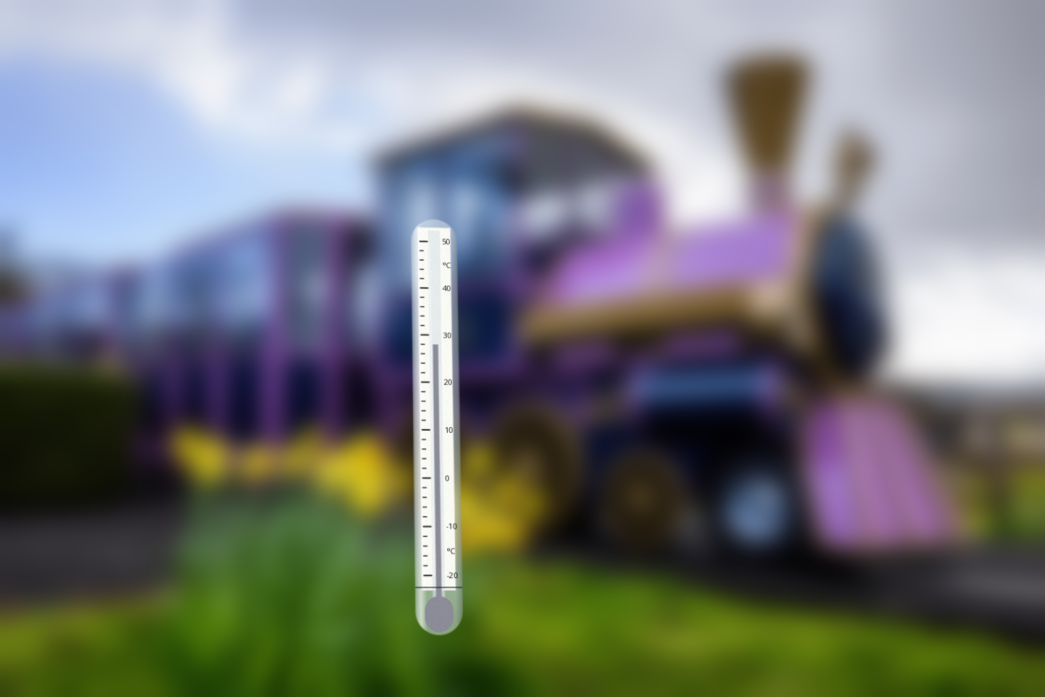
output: 28 °C
